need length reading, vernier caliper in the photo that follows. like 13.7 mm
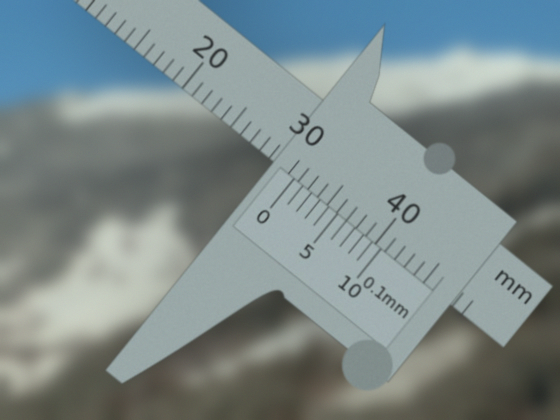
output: 31.6 mm
